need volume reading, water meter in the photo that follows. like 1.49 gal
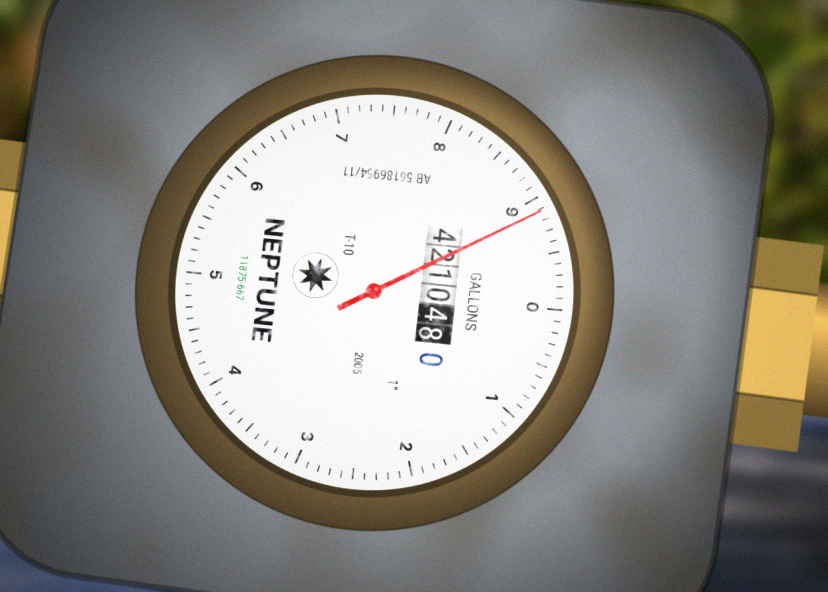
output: 4210479.1 gal
